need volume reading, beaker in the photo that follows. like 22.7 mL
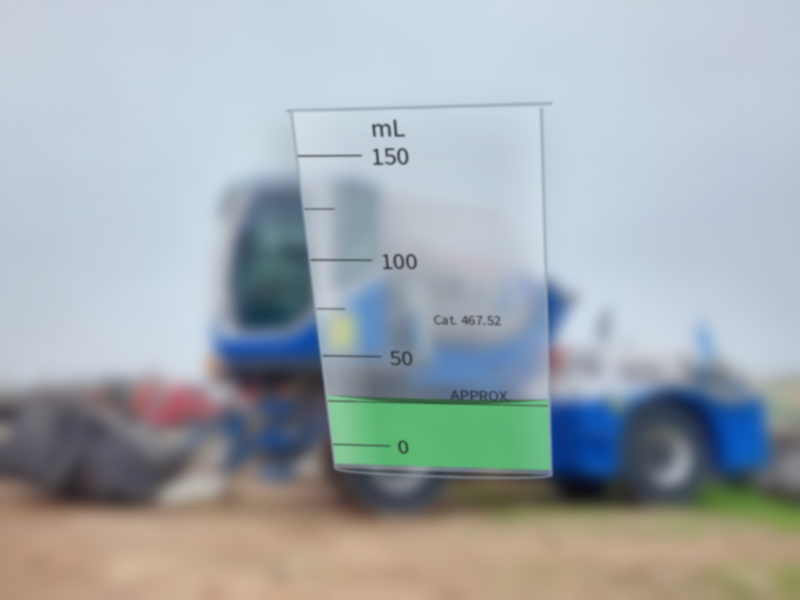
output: 25 mL
